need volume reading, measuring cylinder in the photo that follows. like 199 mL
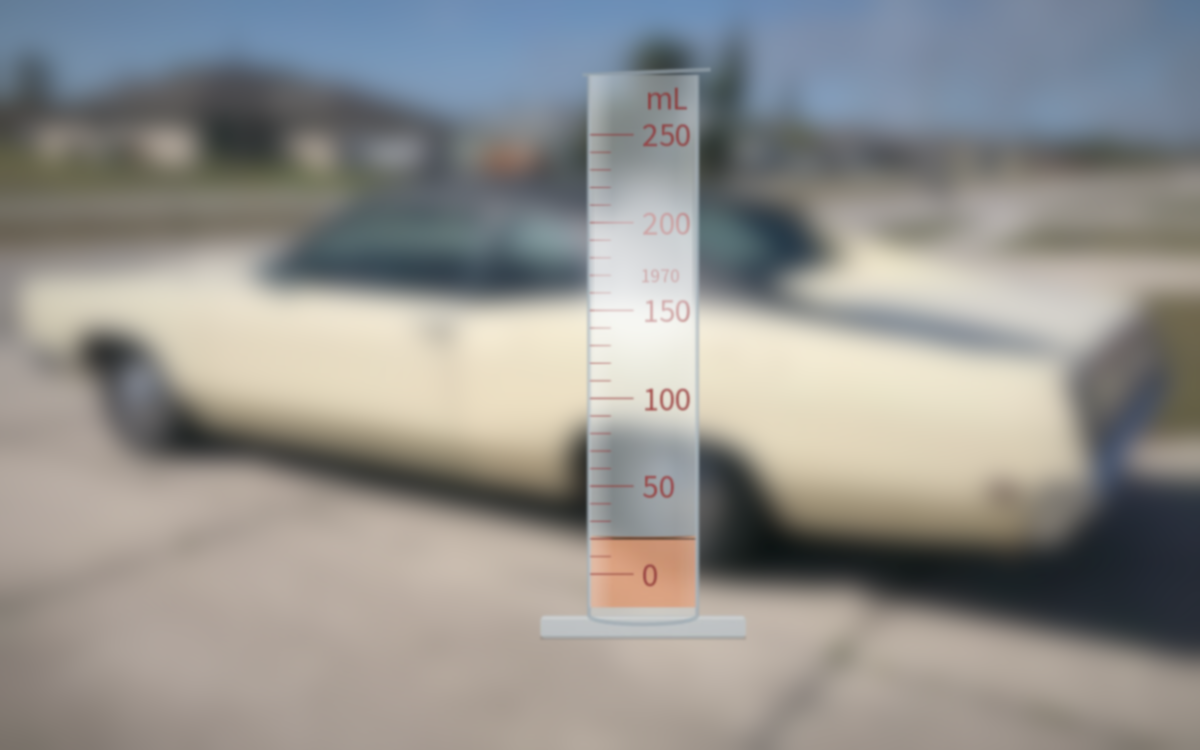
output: 20 mL
